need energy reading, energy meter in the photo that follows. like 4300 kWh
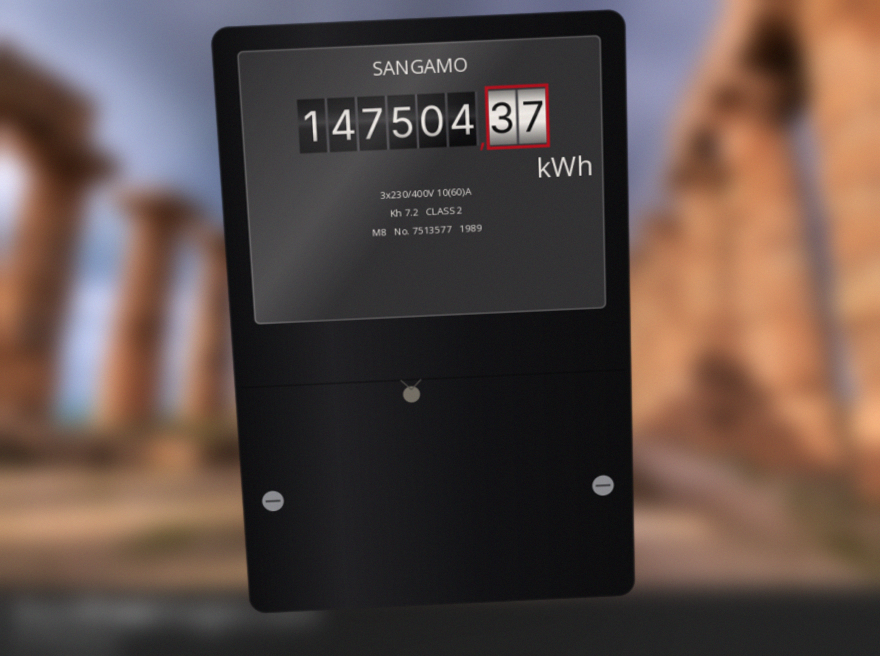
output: 147504.37 kWh
